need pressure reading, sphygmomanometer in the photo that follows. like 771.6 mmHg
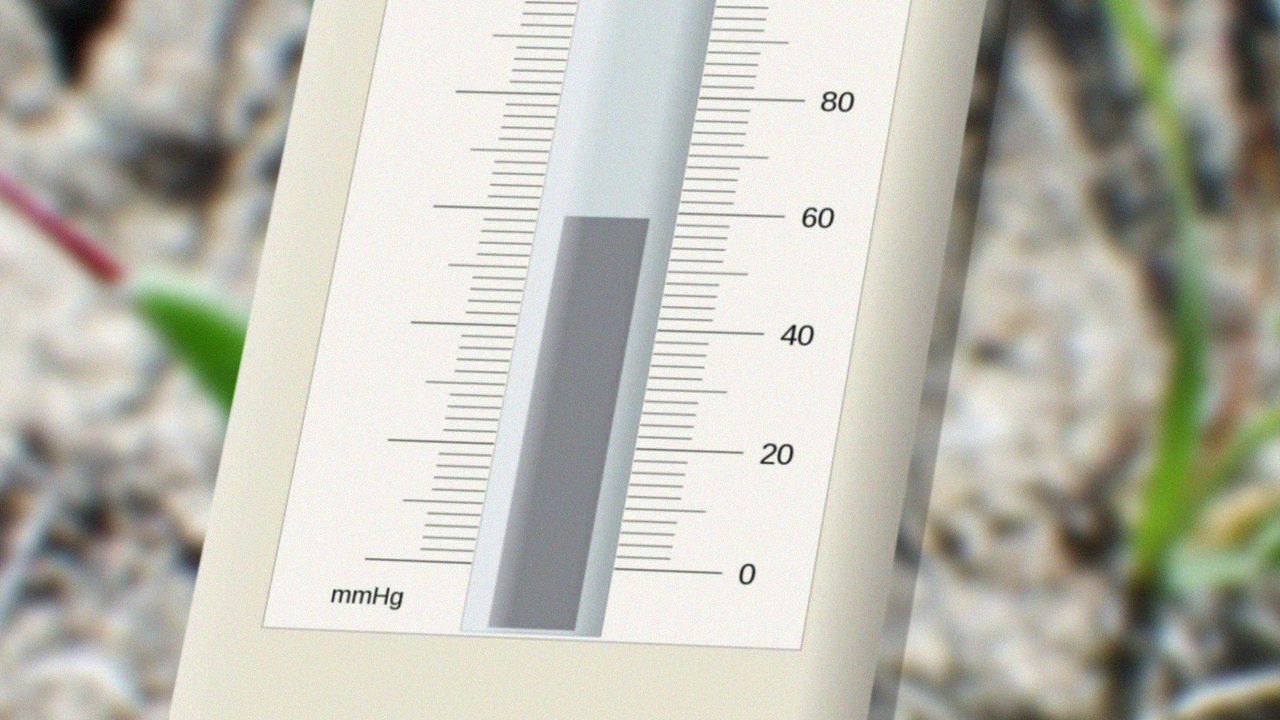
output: 59 mmHg
